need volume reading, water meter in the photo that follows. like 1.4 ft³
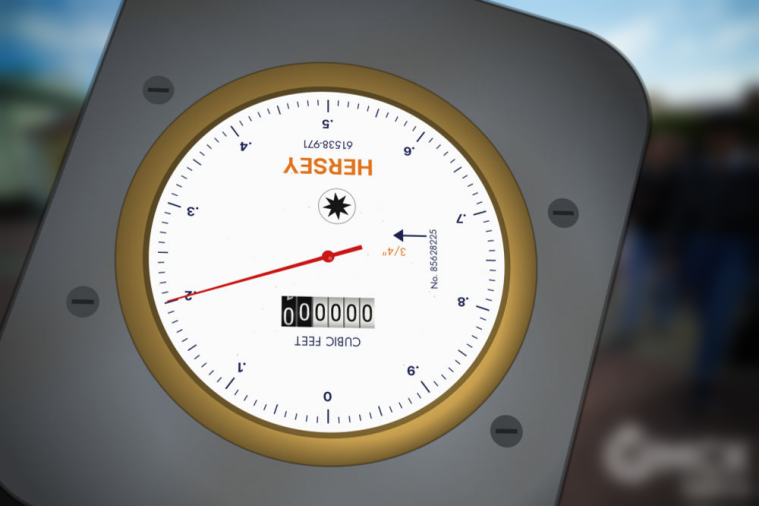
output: 0.20 ft³
